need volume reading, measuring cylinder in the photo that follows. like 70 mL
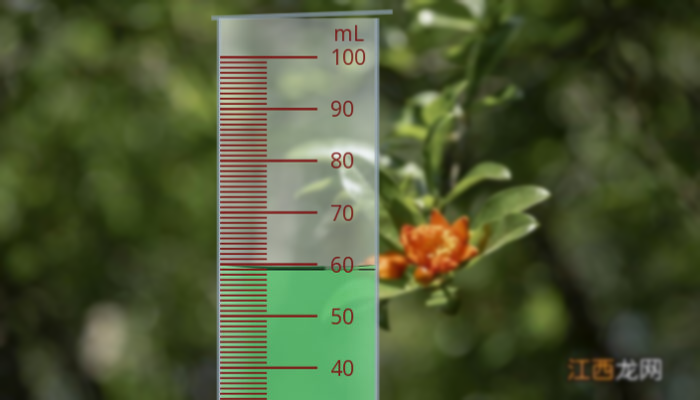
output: 59 mL
